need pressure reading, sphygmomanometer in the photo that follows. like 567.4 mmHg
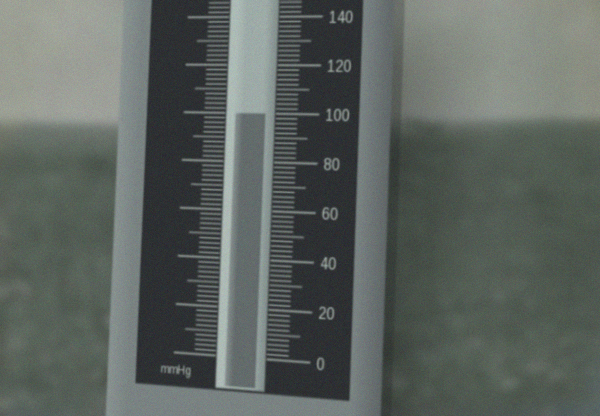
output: 100 mmHg
